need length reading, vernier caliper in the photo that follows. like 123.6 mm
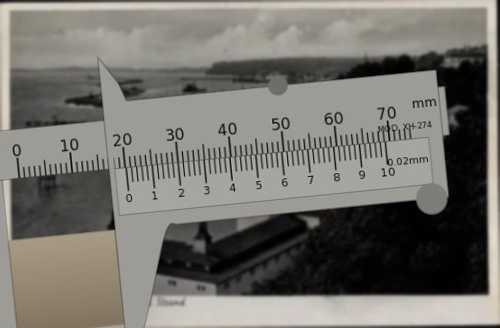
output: 20.2 mm
